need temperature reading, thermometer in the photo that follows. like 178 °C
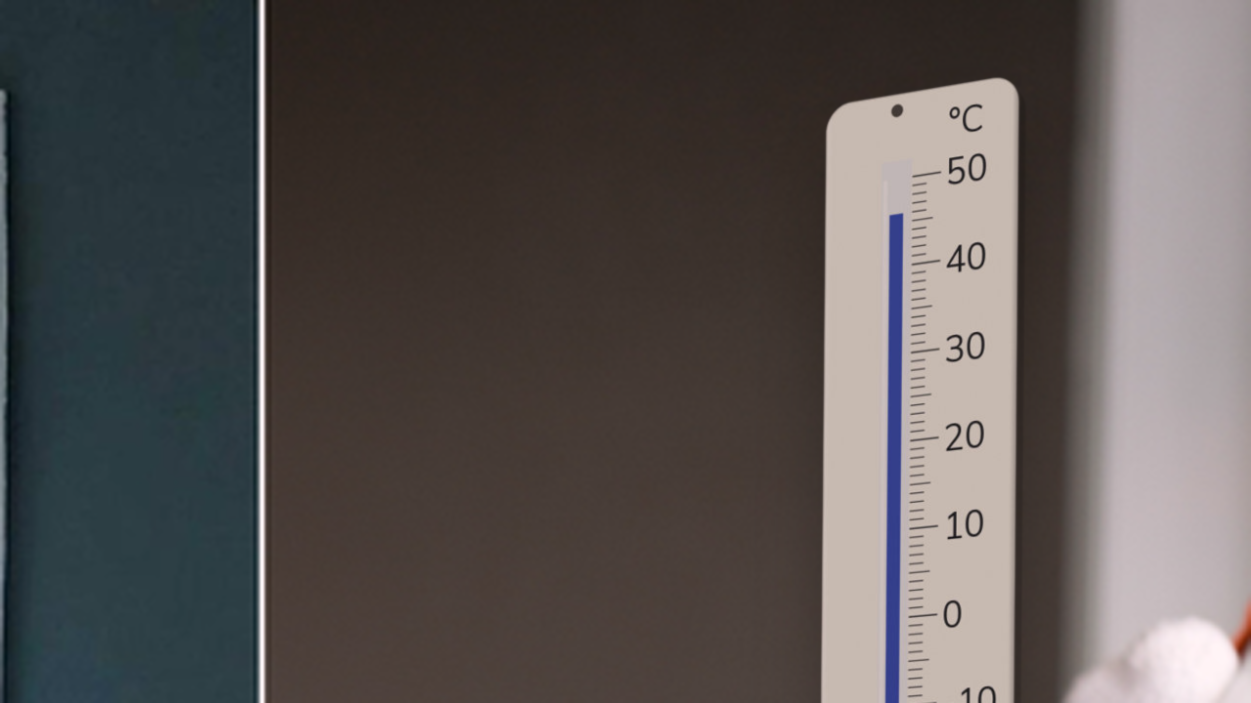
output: 46 °C
